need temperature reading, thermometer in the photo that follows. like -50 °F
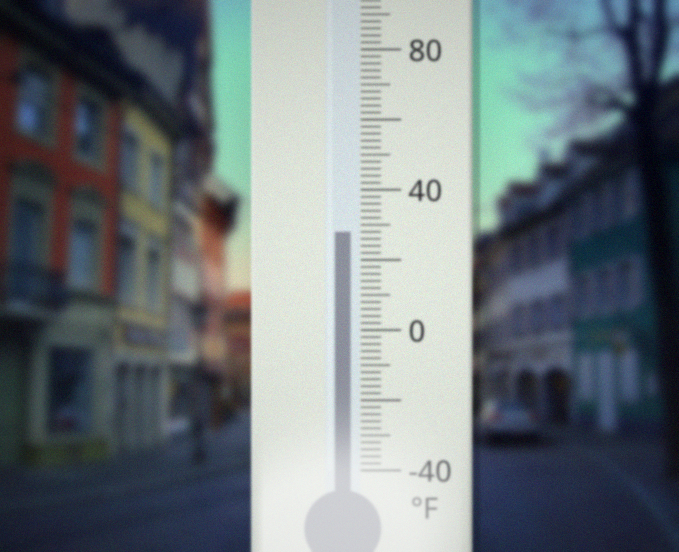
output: 28 °F
